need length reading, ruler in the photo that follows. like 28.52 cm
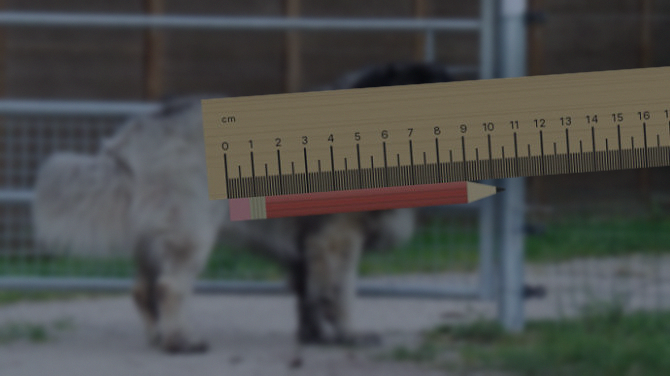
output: 10.5 cm
